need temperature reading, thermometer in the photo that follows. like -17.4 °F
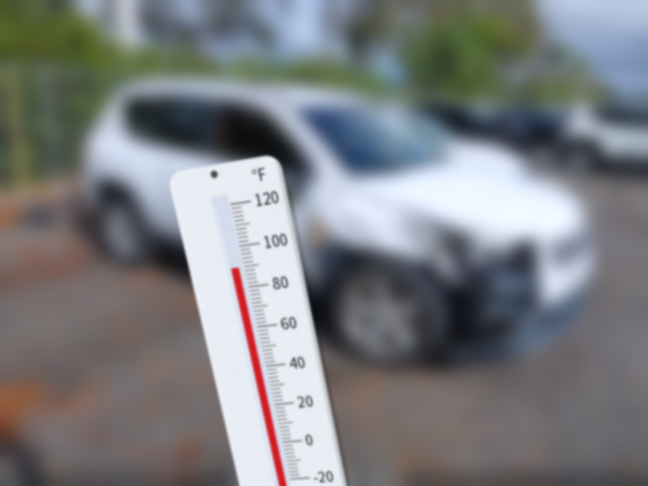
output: 90 °F
